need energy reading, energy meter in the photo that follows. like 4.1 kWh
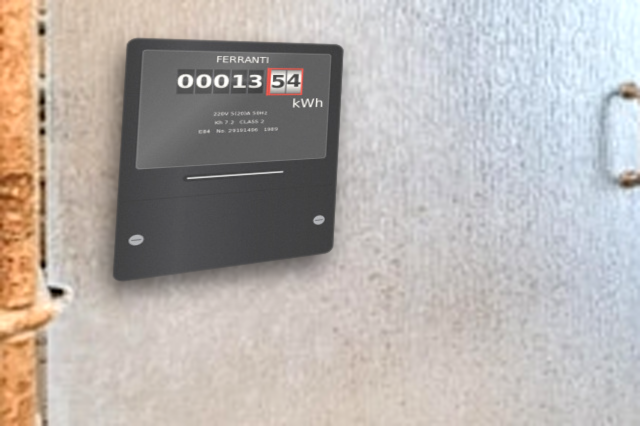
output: 13.54 kWh
